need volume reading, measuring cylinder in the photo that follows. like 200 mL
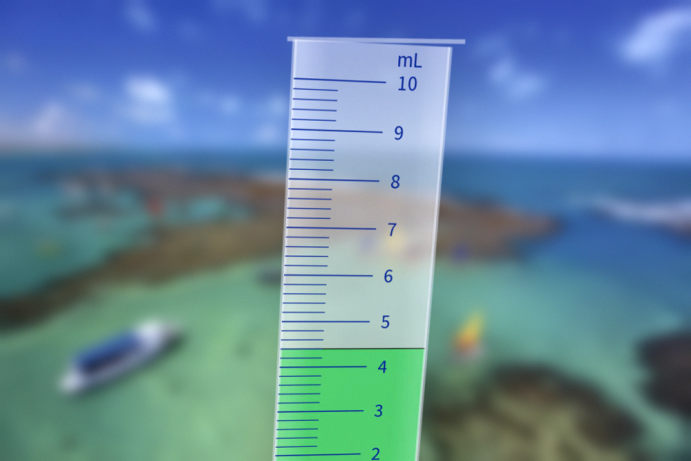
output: 4.4 mL
